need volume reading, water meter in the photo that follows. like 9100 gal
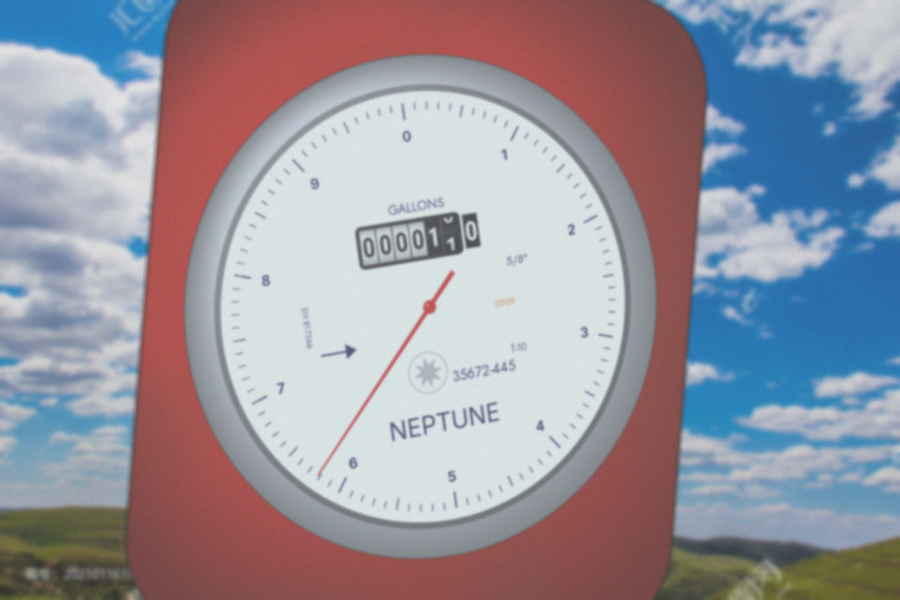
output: 106.2 gal
